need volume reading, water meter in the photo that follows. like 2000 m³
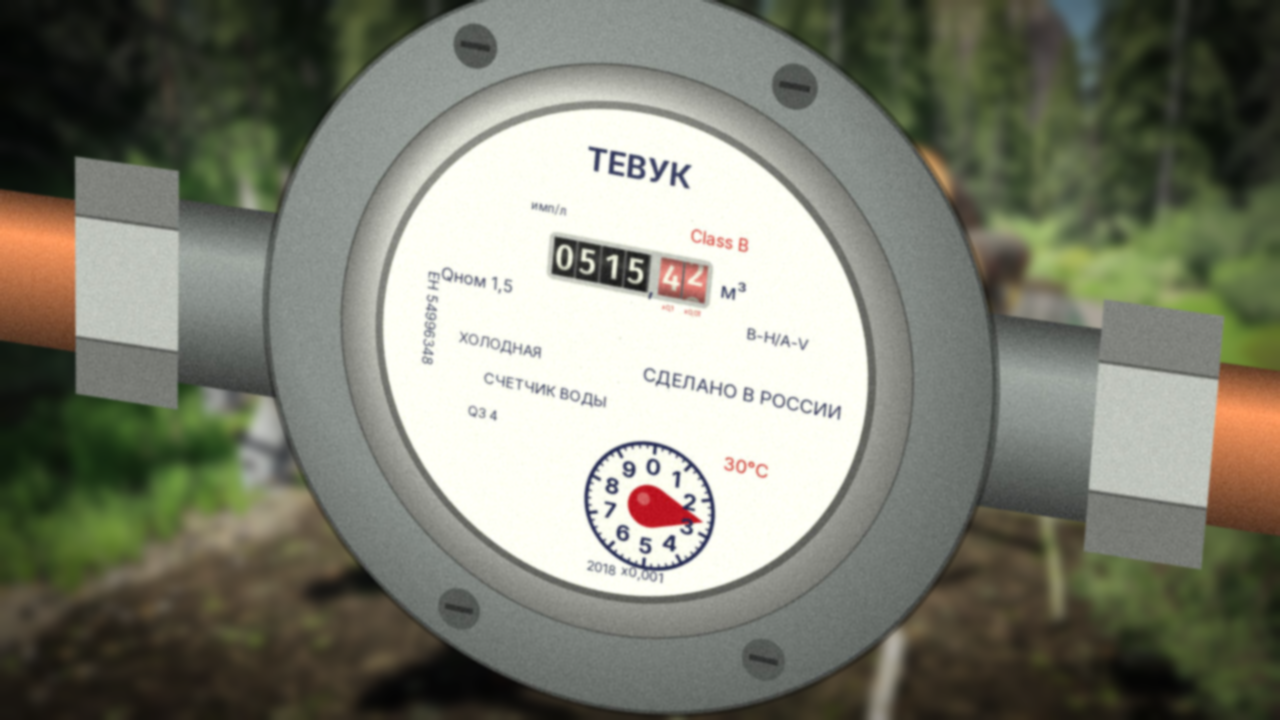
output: 515.422 m³
